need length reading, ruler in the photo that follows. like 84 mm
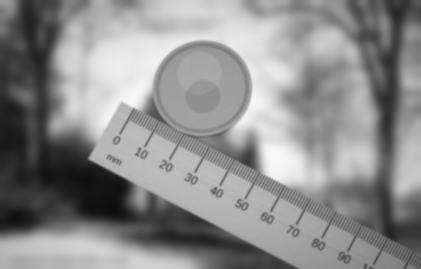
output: 35 mm
